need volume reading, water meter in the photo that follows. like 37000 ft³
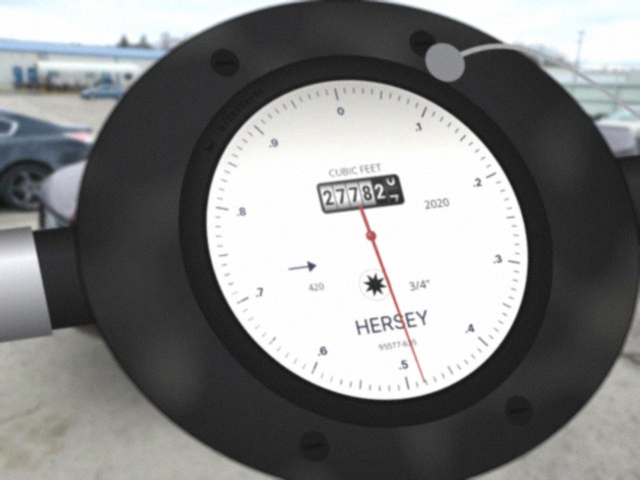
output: 277826.48 ft³
